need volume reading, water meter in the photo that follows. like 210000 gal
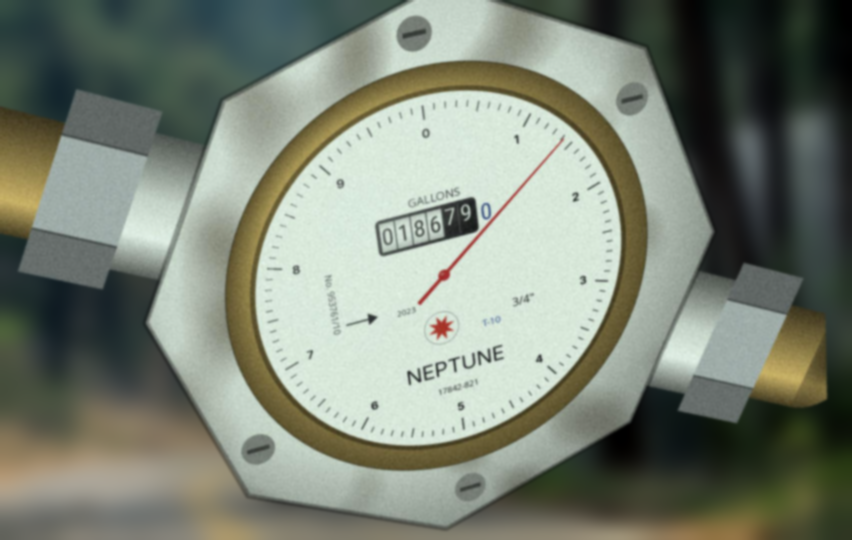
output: 186791.4 gal
